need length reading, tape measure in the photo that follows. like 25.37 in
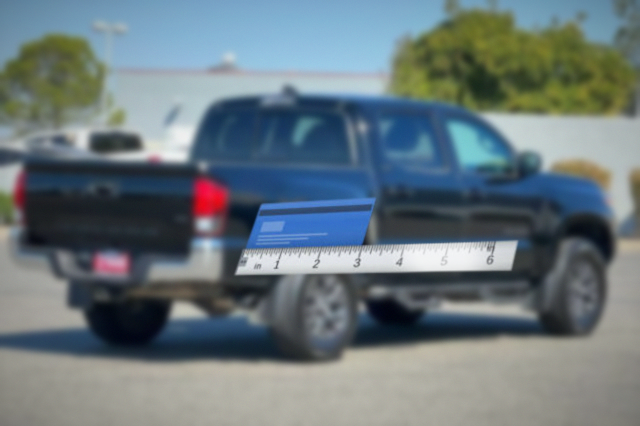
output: 3 in
